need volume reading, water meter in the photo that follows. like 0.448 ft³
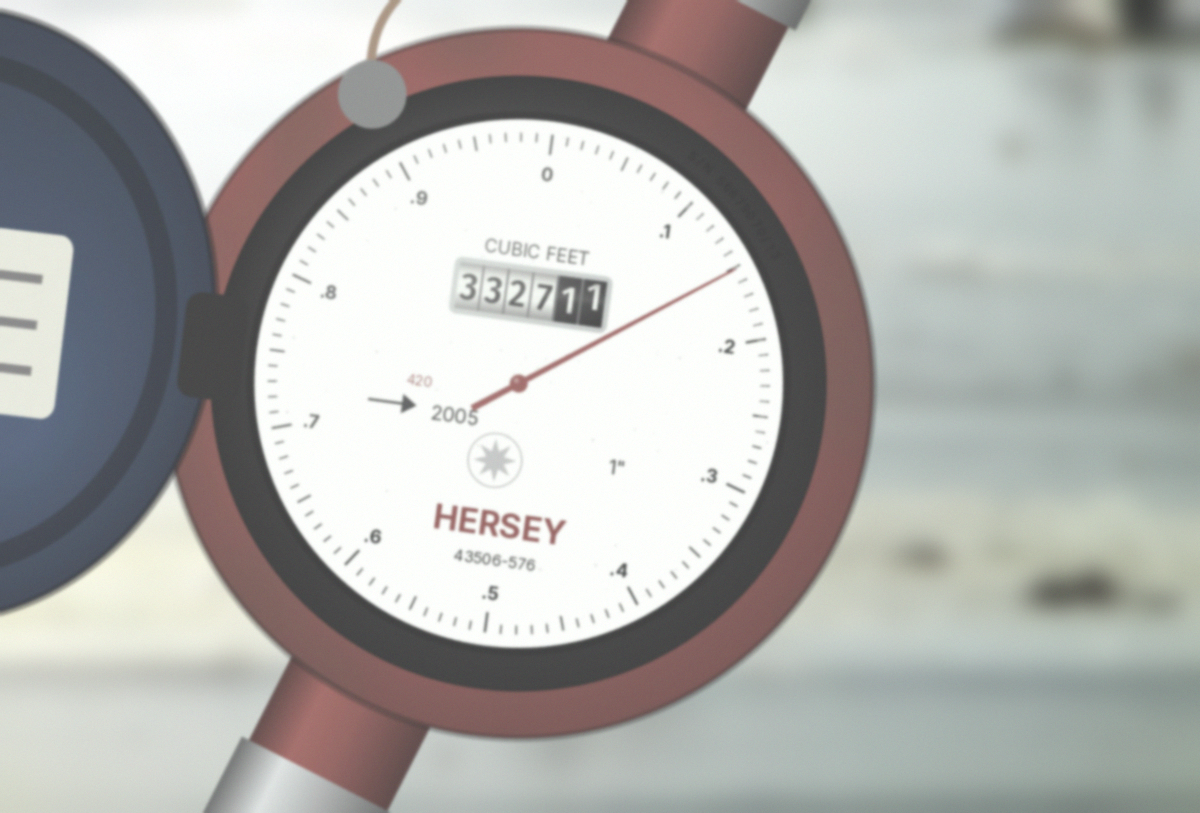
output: 332711.15 ft³
